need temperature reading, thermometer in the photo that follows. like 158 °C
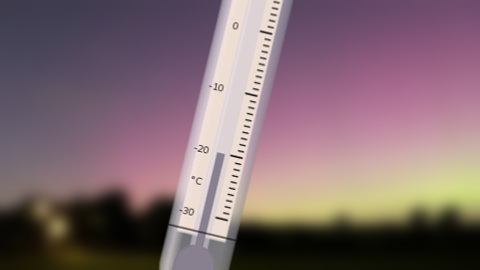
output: -20 °C
